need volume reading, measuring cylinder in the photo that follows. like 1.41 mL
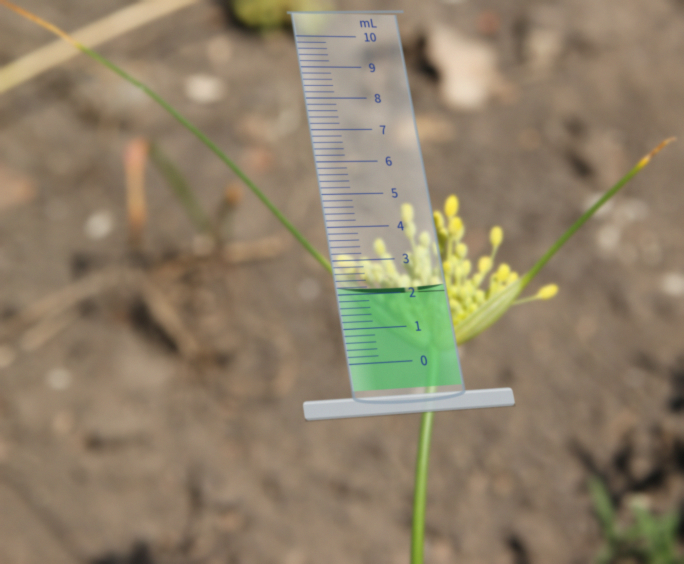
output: 2 mL
